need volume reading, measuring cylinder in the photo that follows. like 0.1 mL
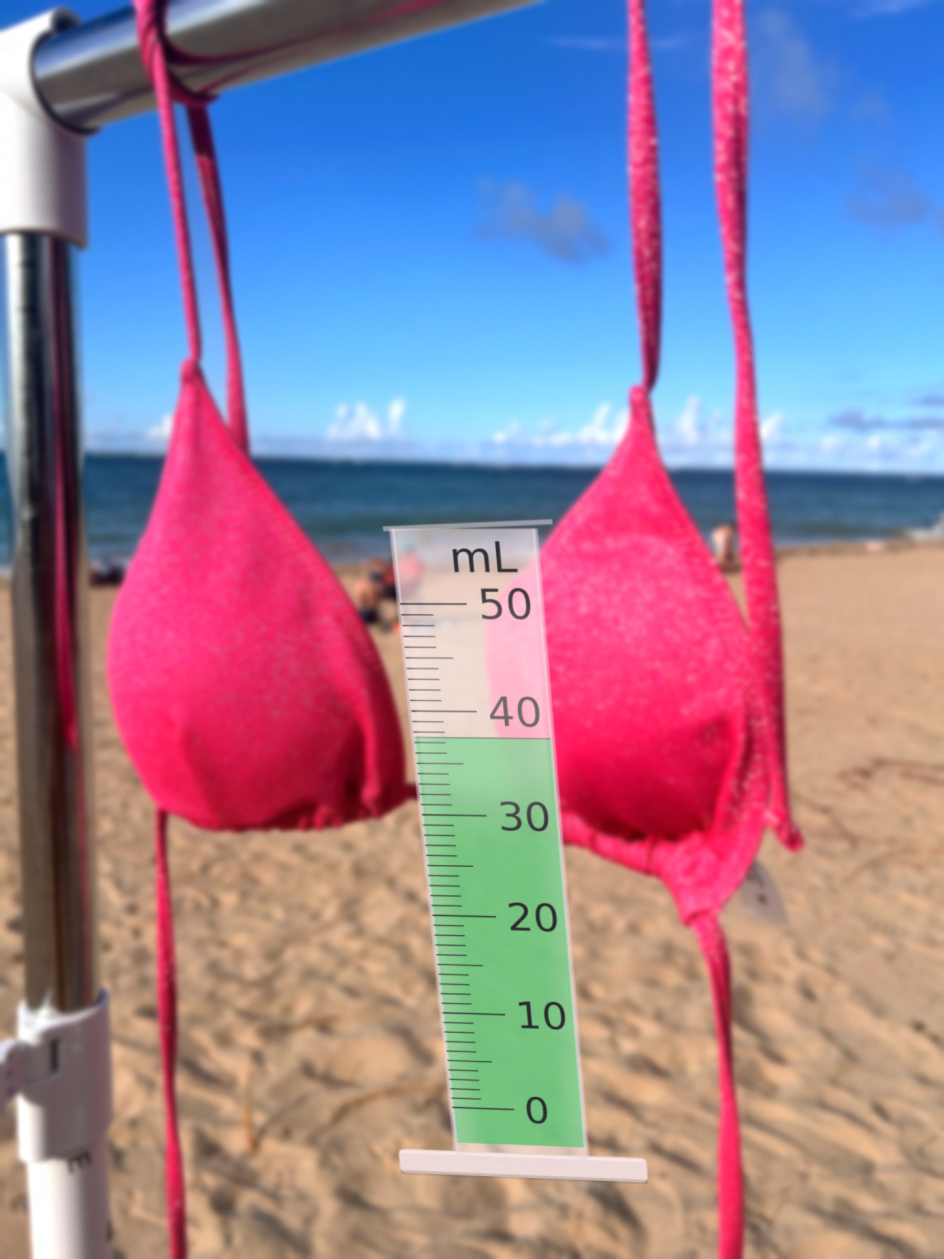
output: 37.5 mL
